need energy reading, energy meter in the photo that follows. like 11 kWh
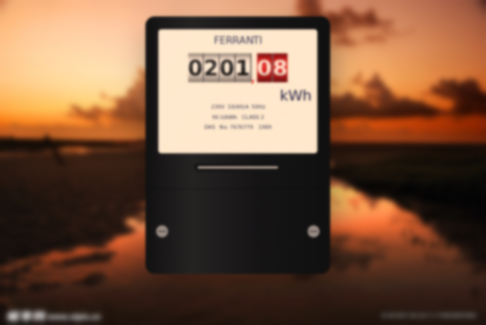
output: 201.08 kWh
